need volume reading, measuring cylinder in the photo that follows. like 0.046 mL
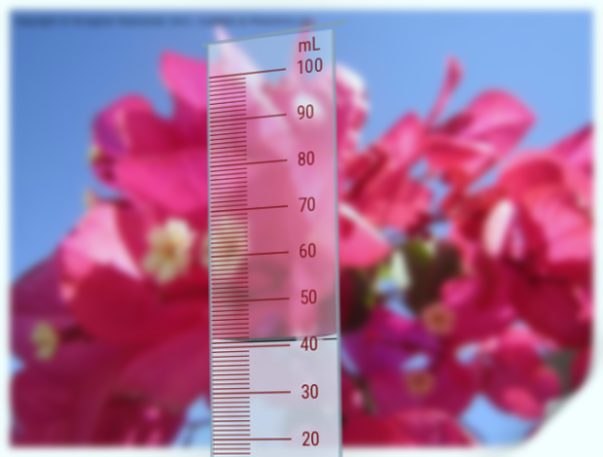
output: 41 mL
